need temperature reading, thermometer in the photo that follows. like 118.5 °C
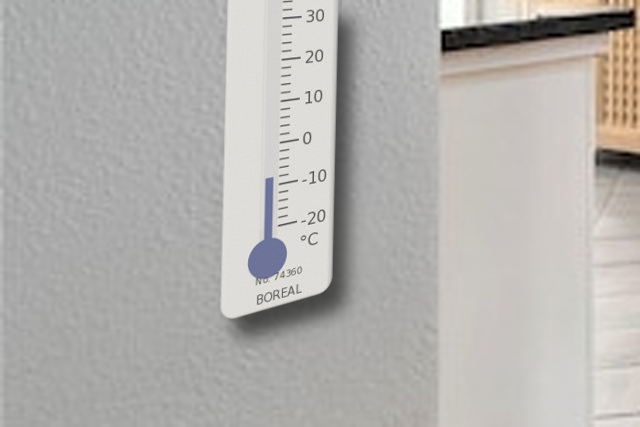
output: -8 °C
